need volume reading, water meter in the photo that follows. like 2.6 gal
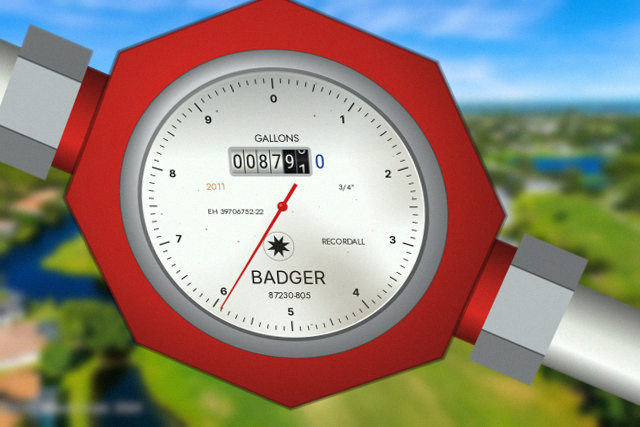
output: 87905.9 gal
